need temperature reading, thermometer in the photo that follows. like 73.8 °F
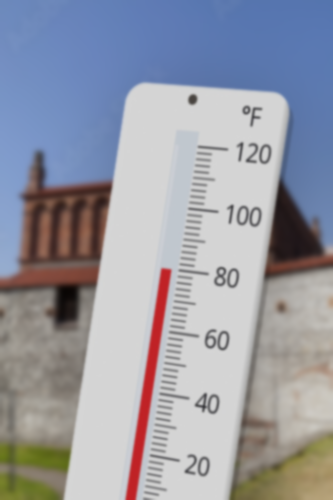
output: 80 °F
